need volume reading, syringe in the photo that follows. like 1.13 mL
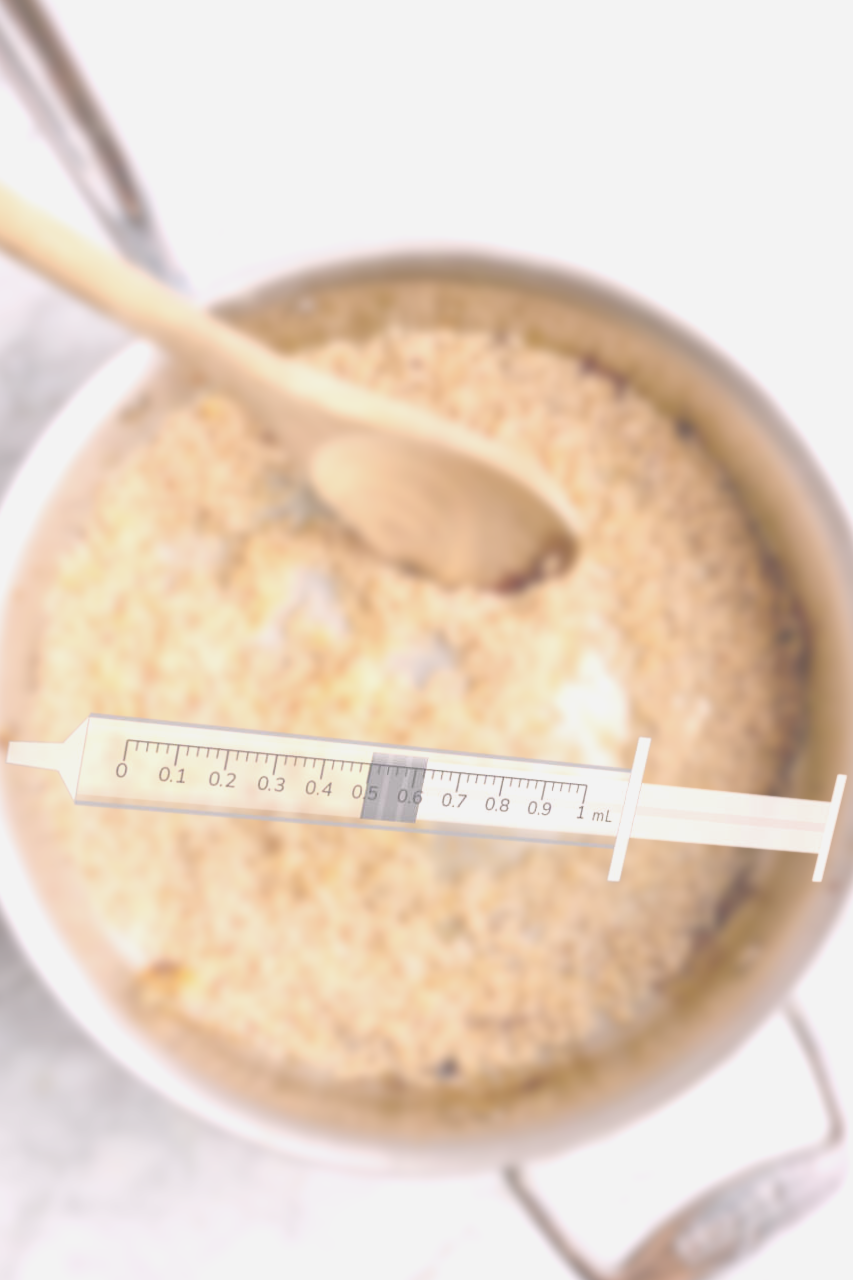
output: 0.5 mL
